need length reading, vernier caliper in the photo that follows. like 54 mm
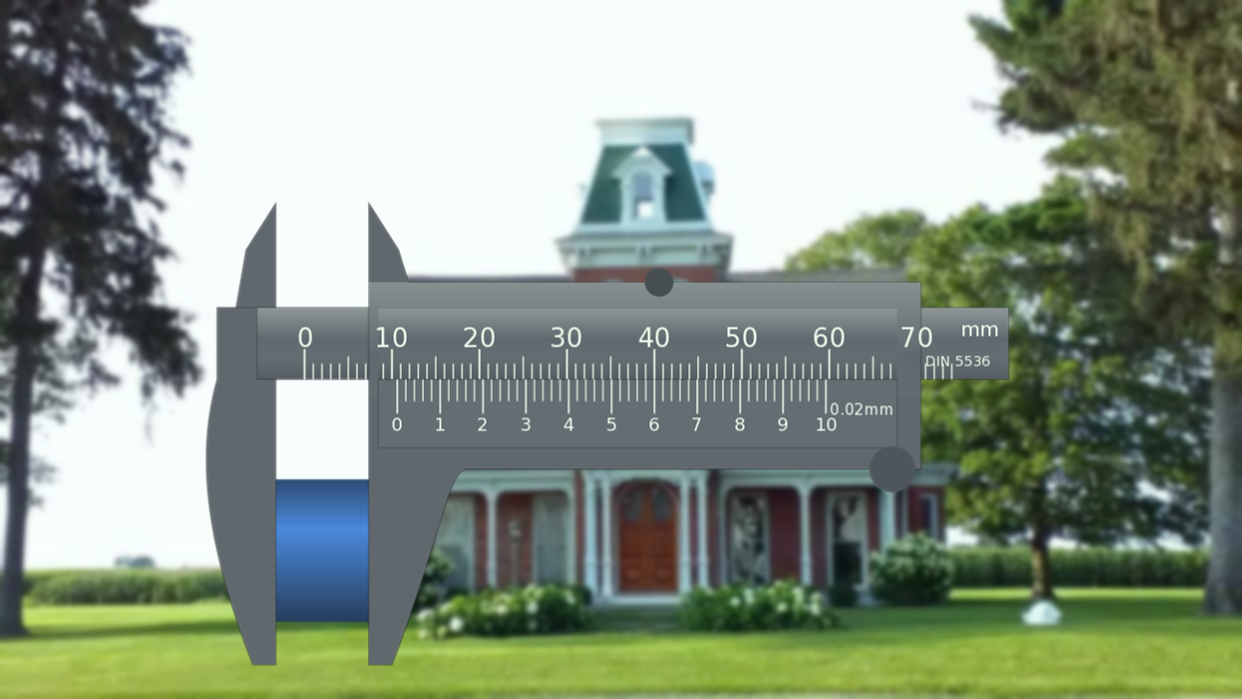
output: 10.6 mm
